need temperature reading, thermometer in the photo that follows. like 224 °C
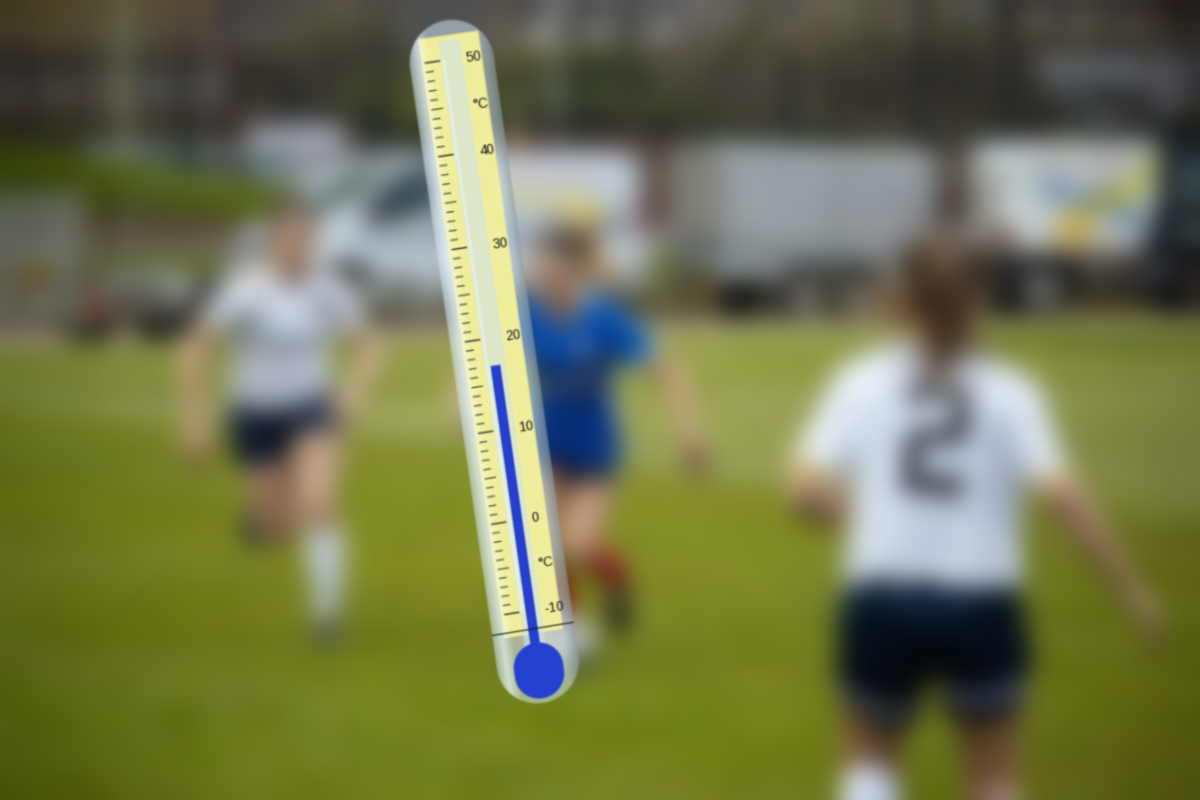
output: 17 °C
